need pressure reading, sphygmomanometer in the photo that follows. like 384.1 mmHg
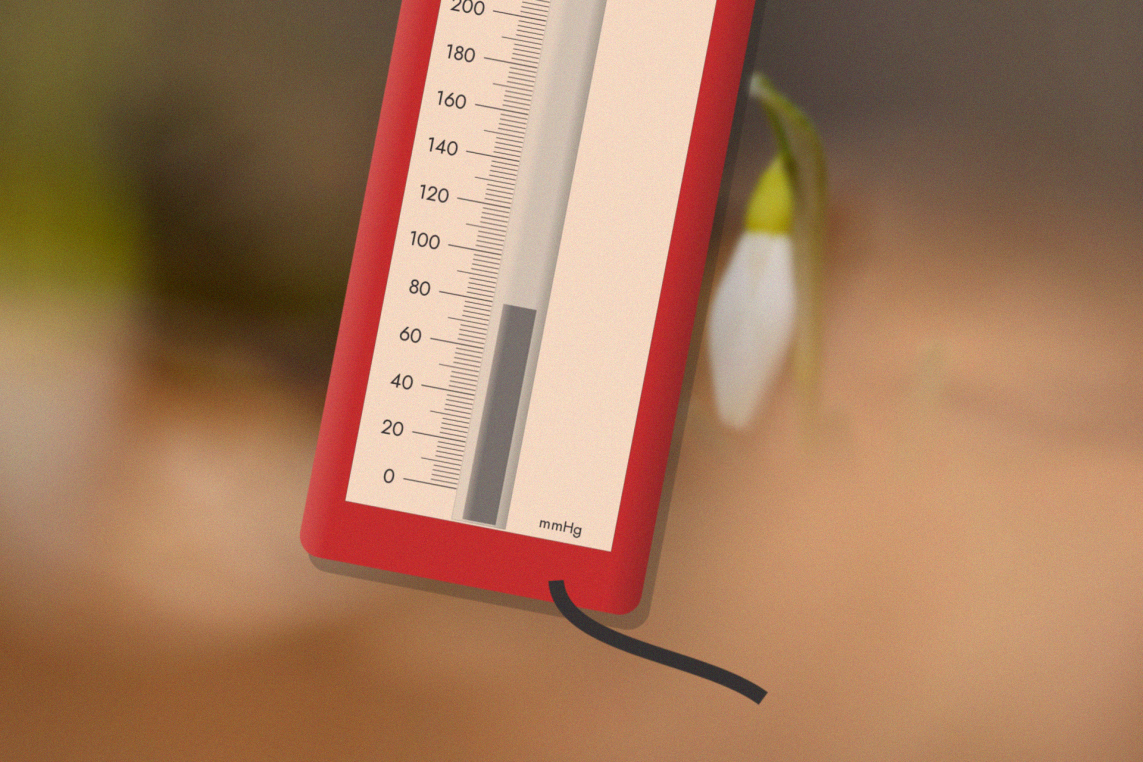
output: 80 mmHg
